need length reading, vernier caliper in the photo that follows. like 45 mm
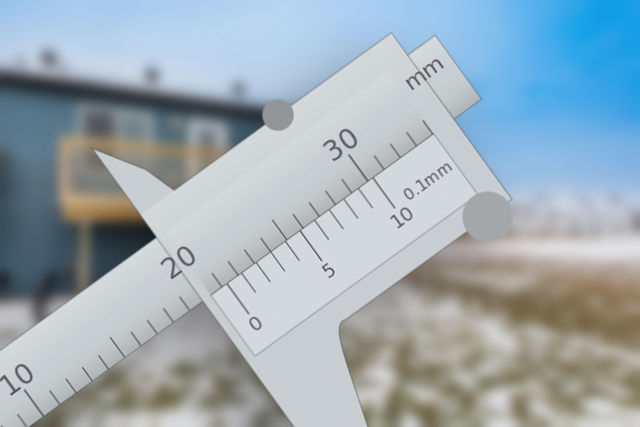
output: 21.3 mm
